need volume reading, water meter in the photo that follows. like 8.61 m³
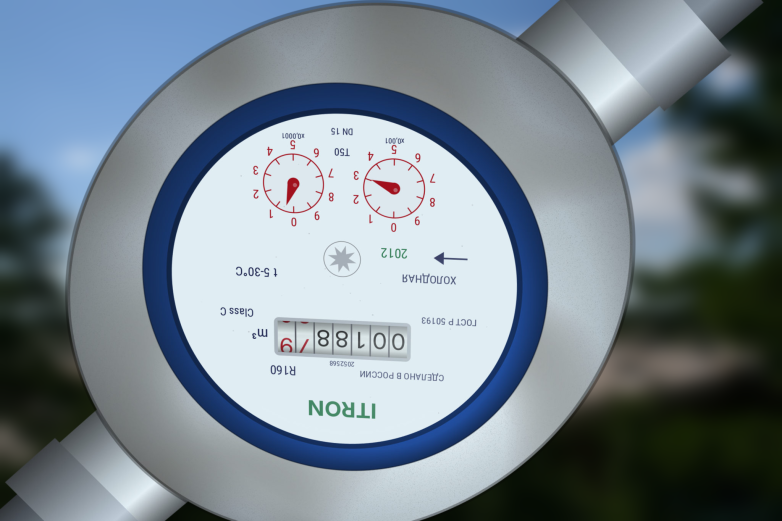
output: 188.7930 m³
